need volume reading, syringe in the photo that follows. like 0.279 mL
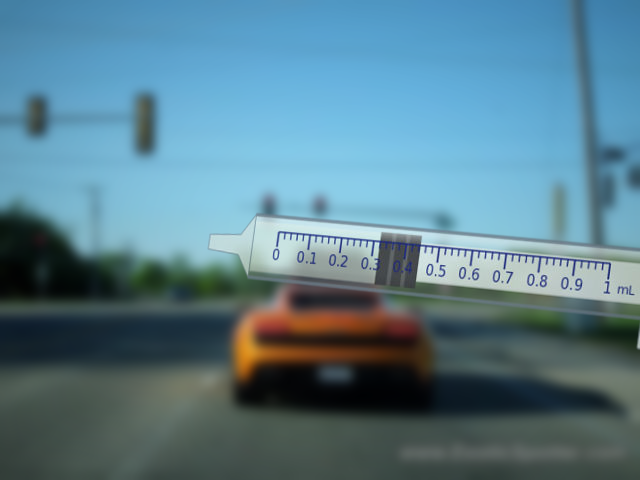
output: 0.32 mL
